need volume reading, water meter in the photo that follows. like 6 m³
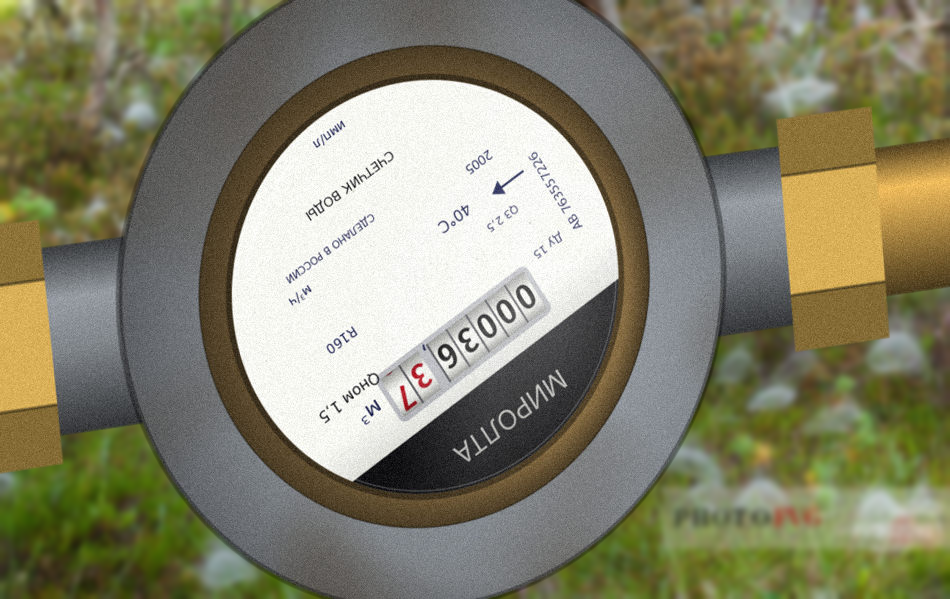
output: 36.37 m³
